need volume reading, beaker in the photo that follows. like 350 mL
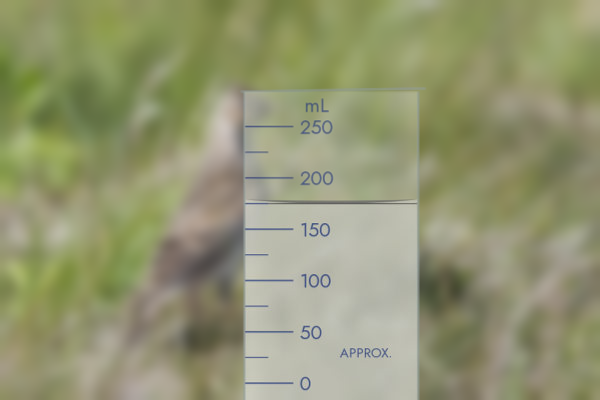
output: 175 mL
